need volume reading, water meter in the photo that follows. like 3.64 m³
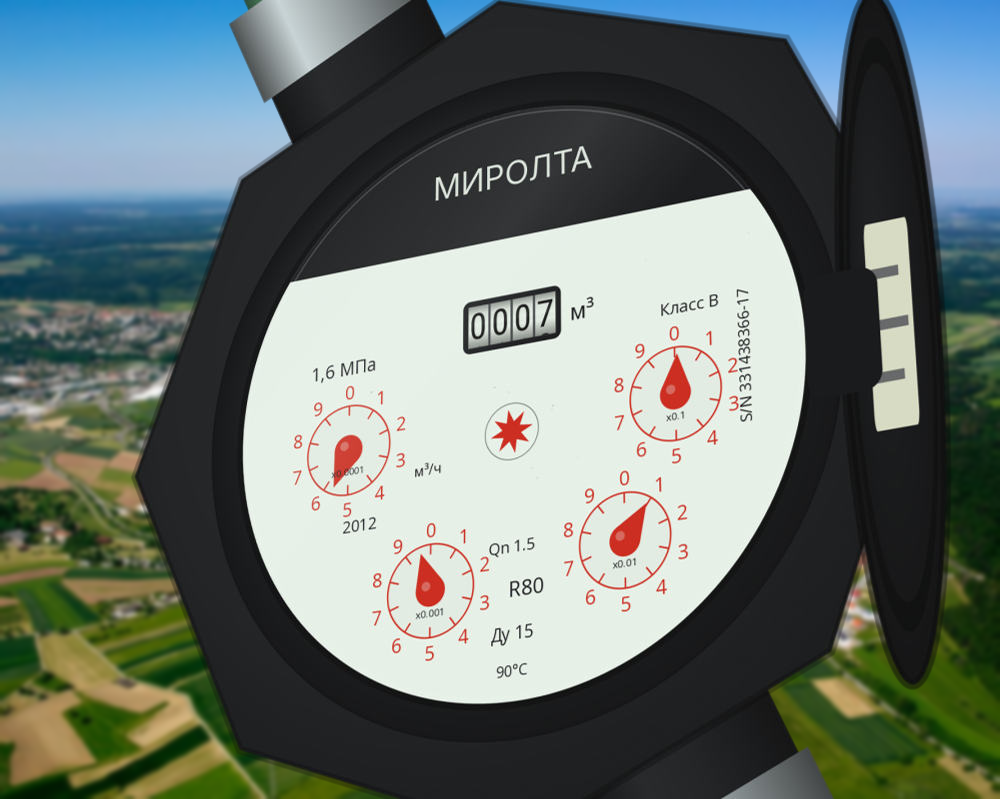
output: 7.0095 m³
